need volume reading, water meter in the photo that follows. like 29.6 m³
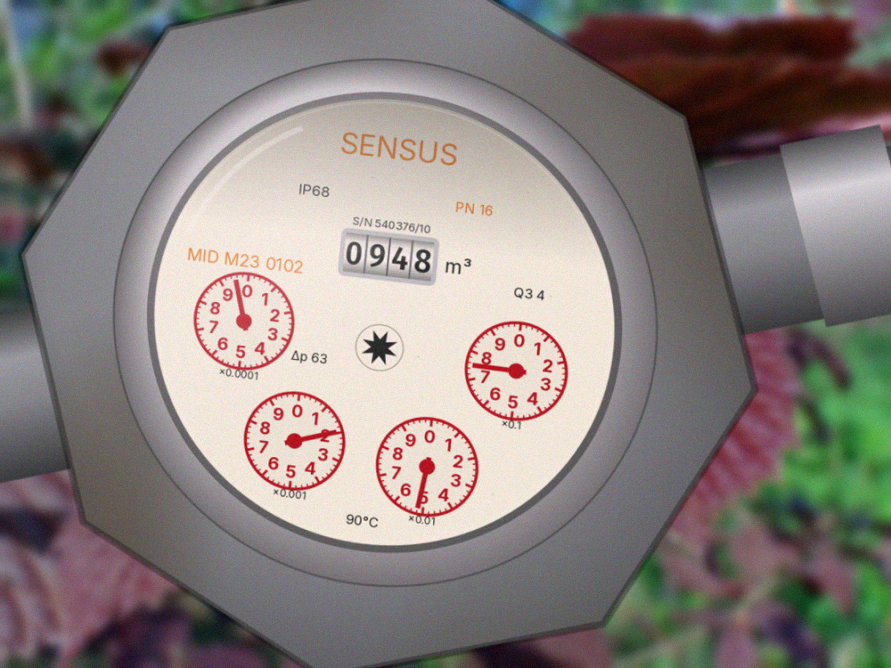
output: 948.7519 m³
